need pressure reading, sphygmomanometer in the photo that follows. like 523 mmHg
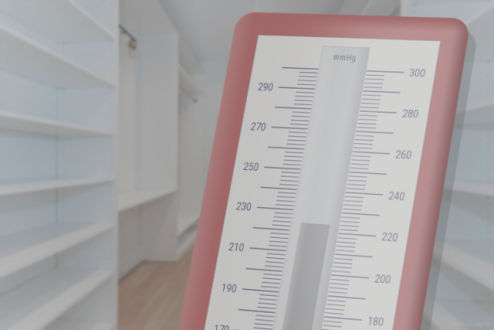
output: 224 mmHg
